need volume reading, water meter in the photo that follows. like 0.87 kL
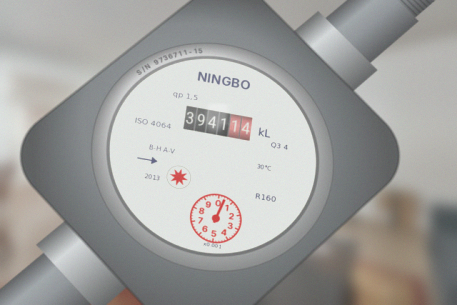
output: 3941.140 kL
